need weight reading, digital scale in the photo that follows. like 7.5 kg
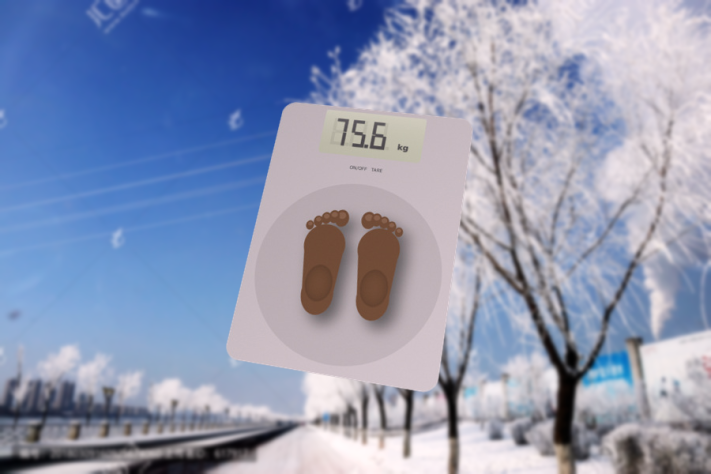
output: 75.6 kg
